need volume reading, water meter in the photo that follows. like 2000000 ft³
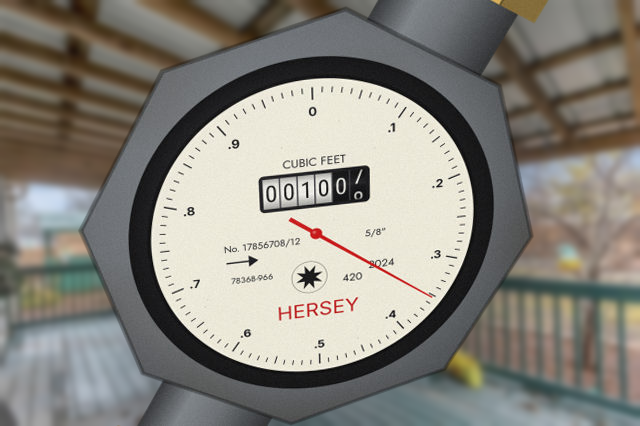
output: 1007.35 ft³
